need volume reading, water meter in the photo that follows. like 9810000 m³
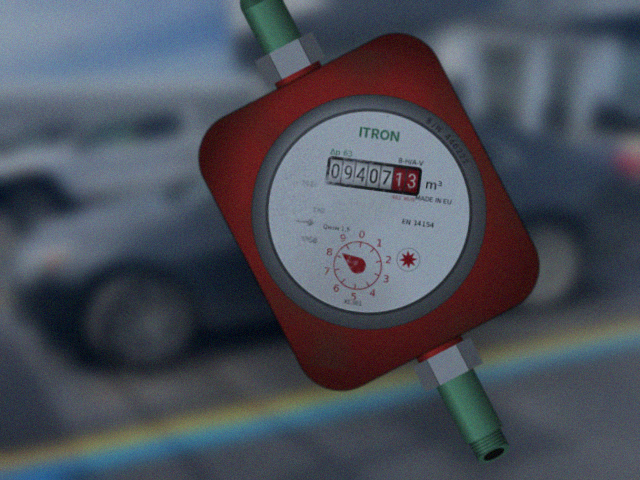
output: 9407.138 m³
